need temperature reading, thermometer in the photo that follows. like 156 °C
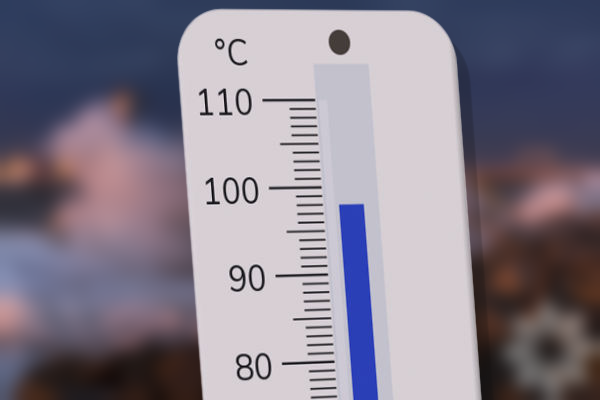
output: 98 °C
